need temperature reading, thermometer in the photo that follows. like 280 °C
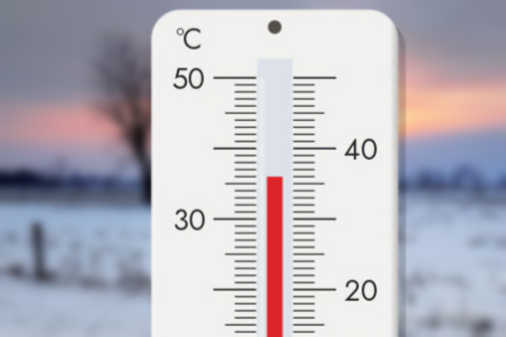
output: 36 °C
